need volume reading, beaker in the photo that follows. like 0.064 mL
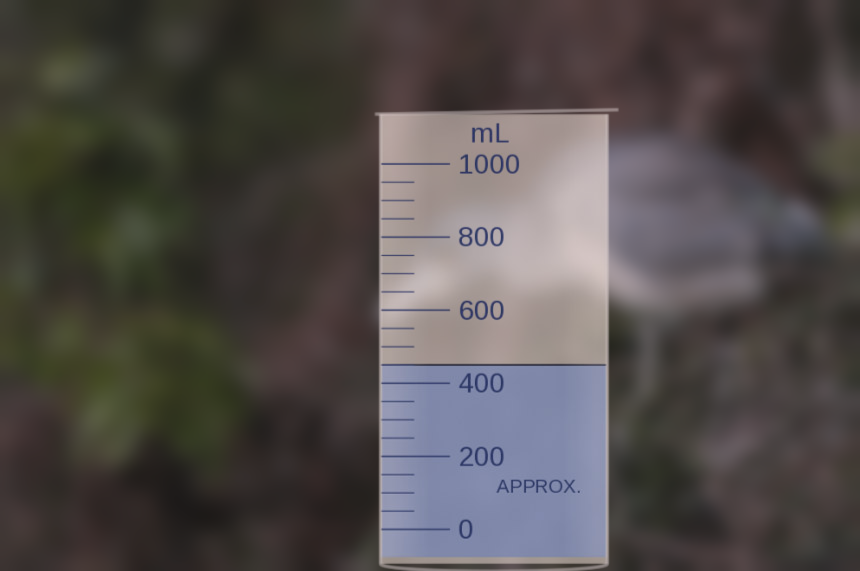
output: 450 mL
